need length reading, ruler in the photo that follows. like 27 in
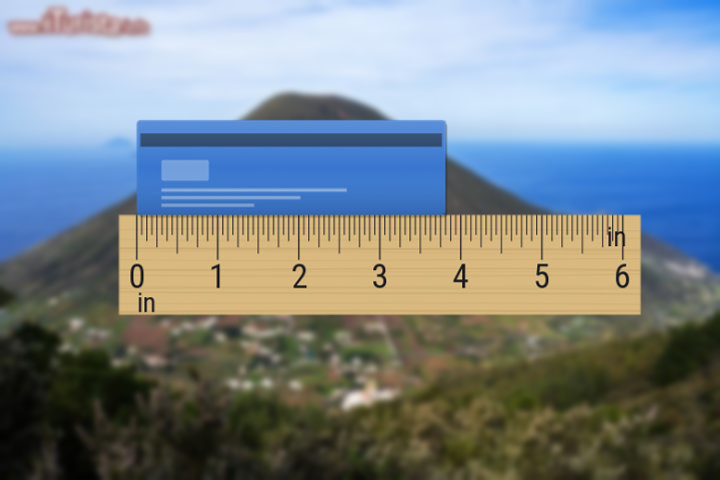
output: 3.8125 in
